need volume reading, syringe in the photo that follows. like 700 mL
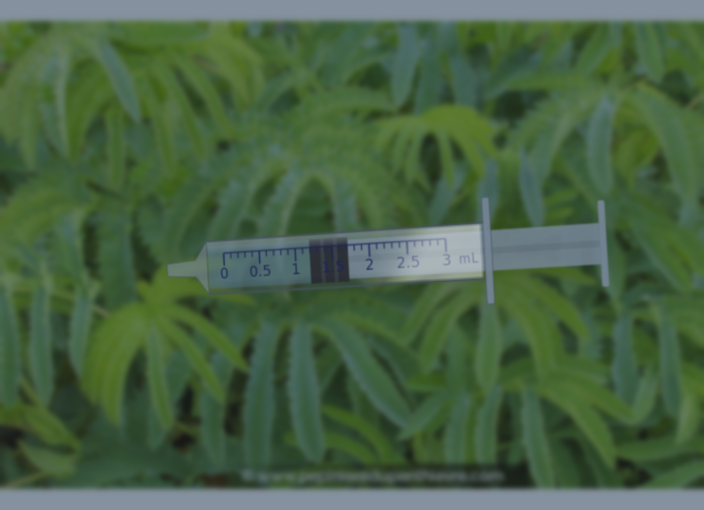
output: 1.2 mL
